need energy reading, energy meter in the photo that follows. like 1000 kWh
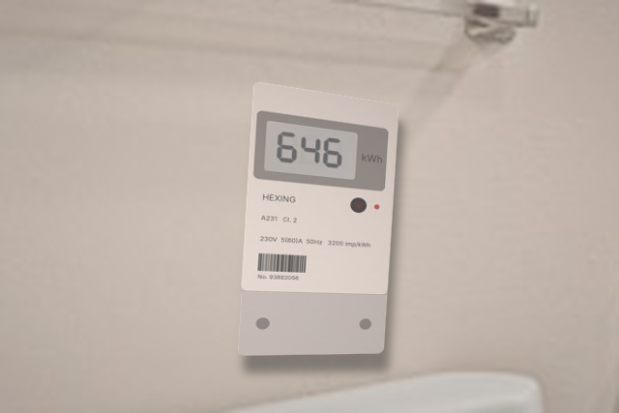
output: 646 kWh
